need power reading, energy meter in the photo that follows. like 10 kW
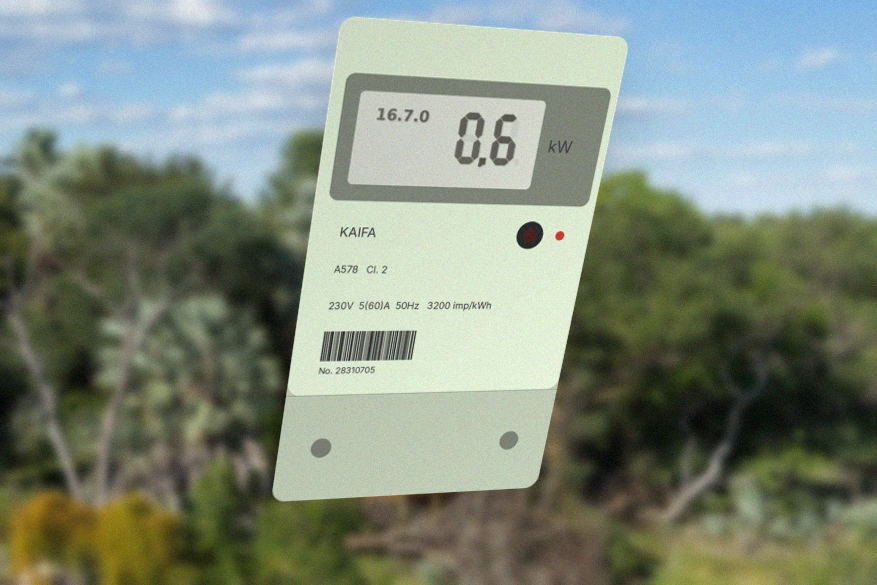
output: 0.6 kW
